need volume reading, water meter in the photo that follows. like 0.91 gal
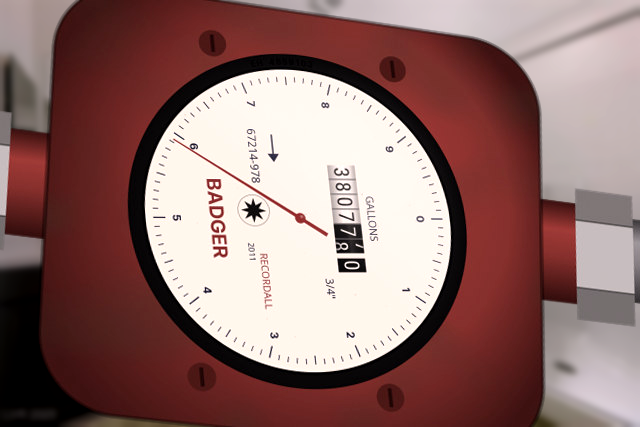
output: 3807775.9 gal
